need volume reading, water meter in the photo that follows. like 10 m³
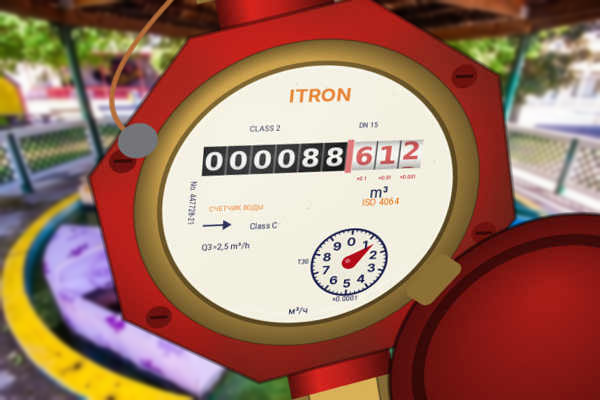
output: 88.6121 m³
